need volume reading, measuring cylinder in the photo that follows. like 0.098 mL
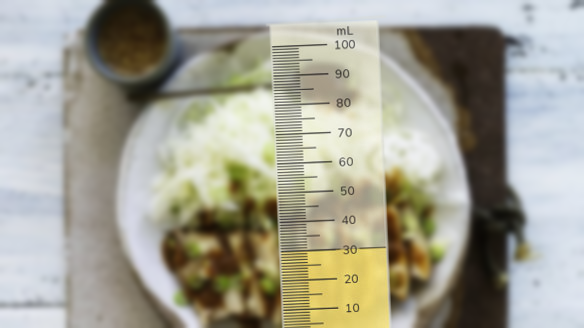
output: 30 mL
